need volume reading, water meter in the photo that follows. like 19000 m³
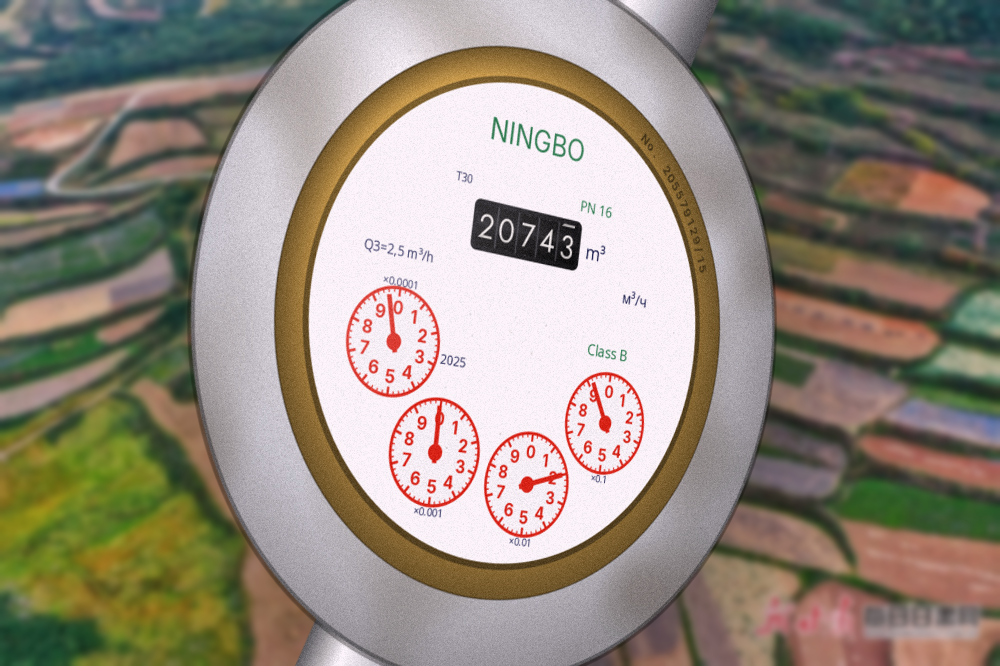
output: 20742.9199 m³
